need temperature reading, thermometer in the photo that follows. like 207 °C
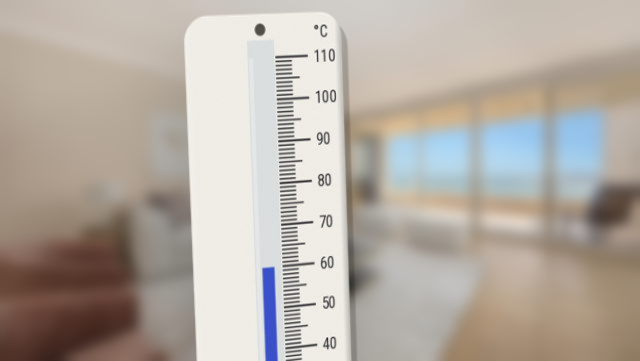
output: 60 °C
